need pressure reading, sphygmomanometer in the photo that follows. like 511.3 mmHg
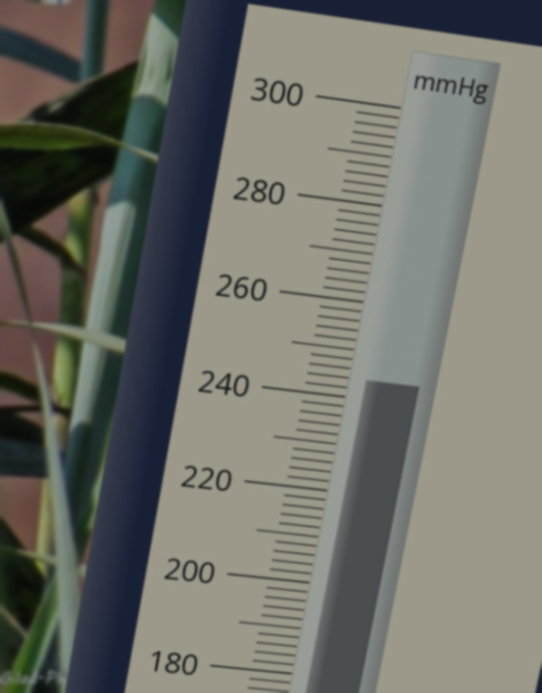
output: 244 mmHg
